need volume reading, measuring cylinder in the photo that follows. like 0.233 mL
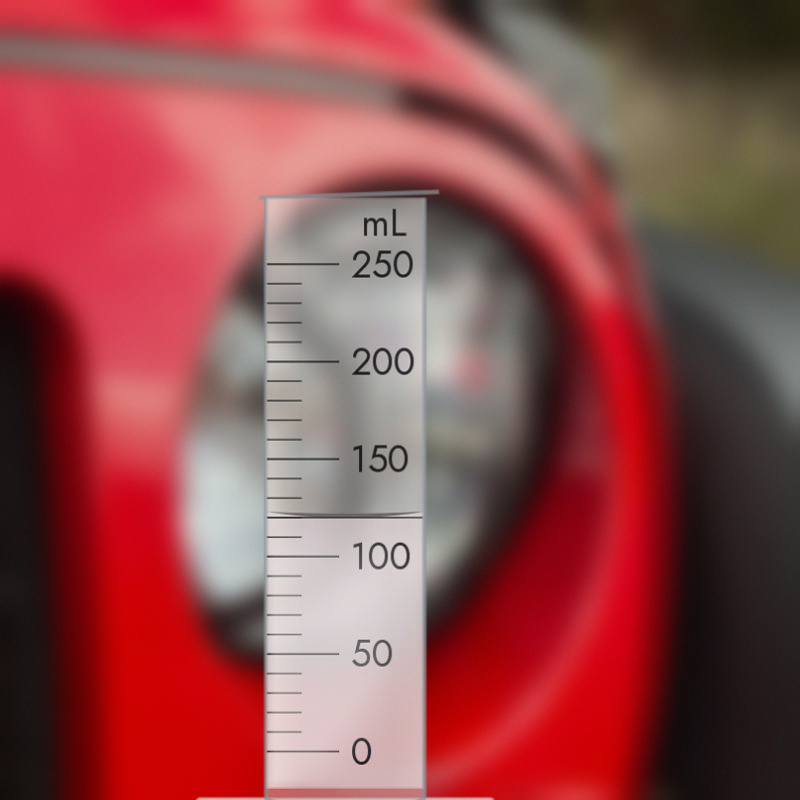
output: 120 mL
